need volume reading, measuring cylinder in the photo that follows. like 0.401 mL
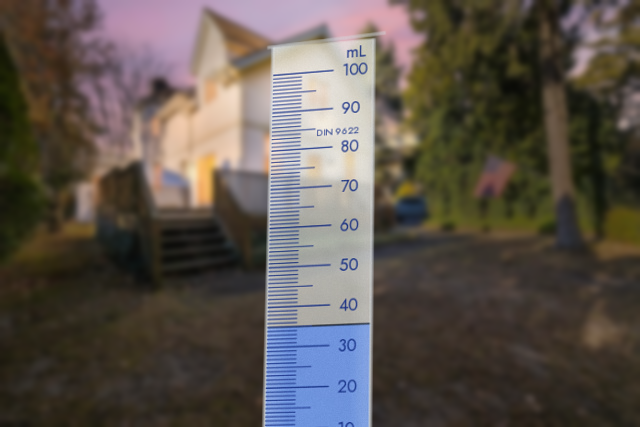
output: 35 mL
